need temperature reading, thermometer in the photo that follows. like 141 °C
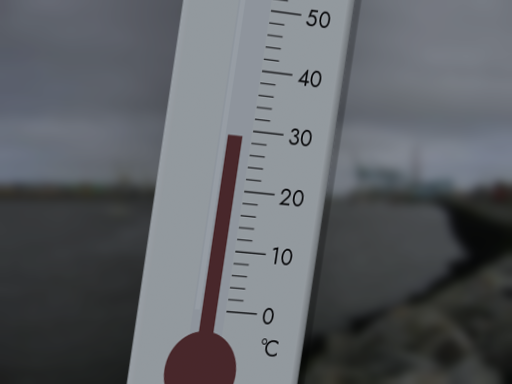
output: 29 °C
